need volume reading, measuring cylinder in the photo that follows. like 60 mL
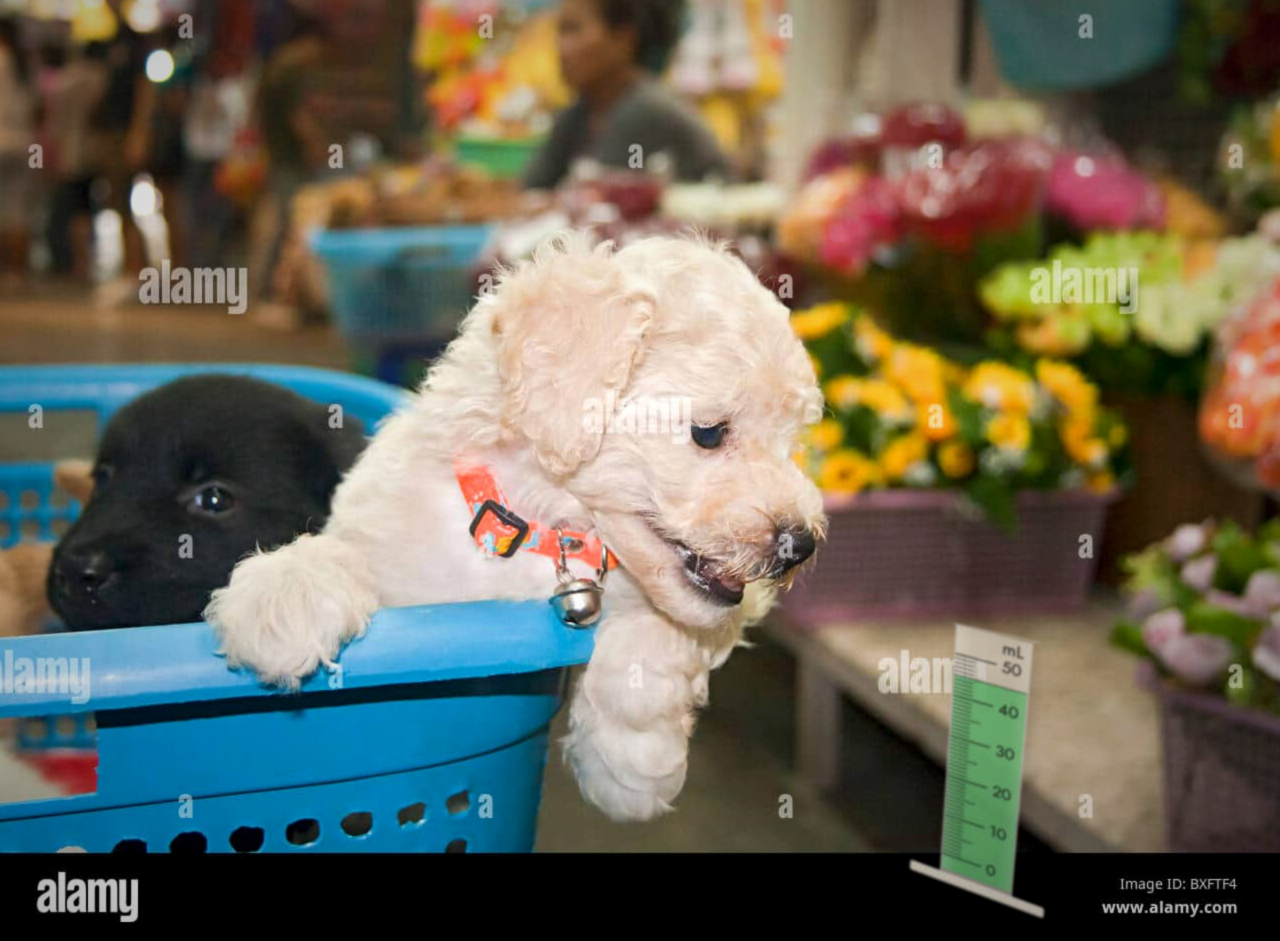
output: 45 mL
